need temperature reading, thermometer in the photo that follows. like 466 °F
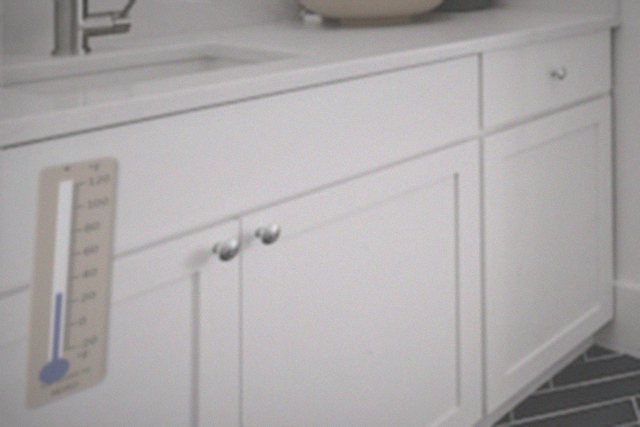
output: 30 °F
